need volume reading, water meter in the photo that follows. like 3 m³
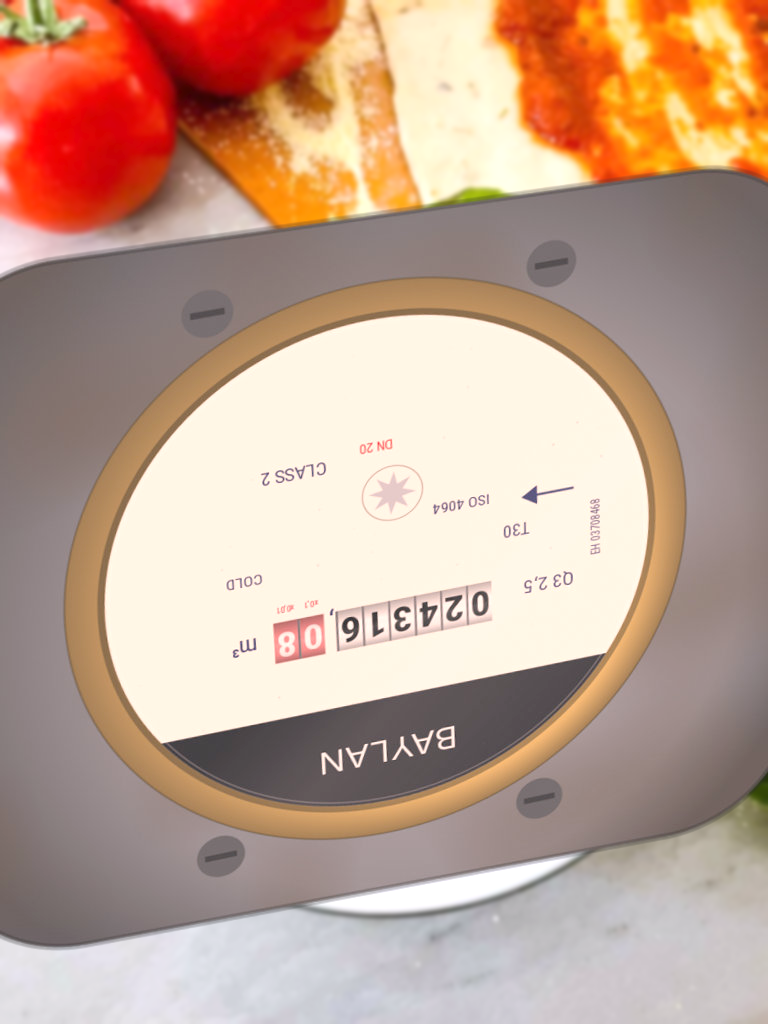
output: 24316.08 m³
